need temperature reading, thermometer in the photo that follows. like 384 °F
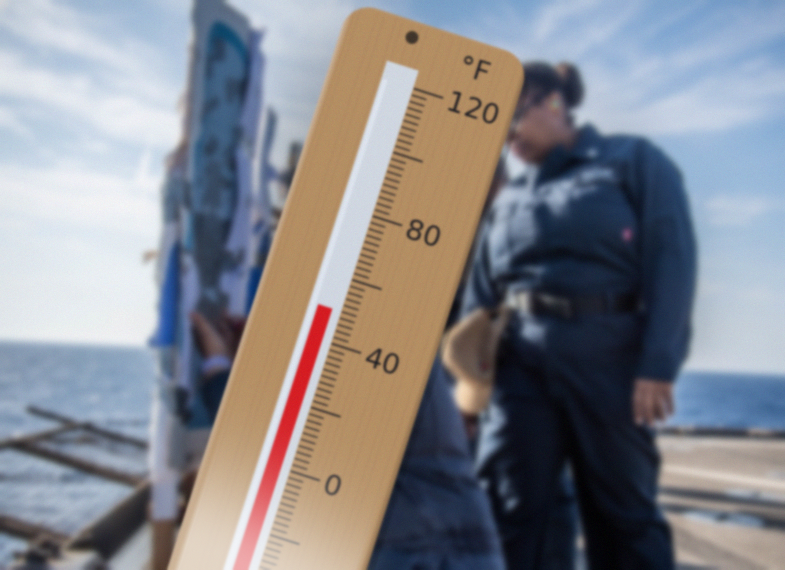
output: 50 °F
